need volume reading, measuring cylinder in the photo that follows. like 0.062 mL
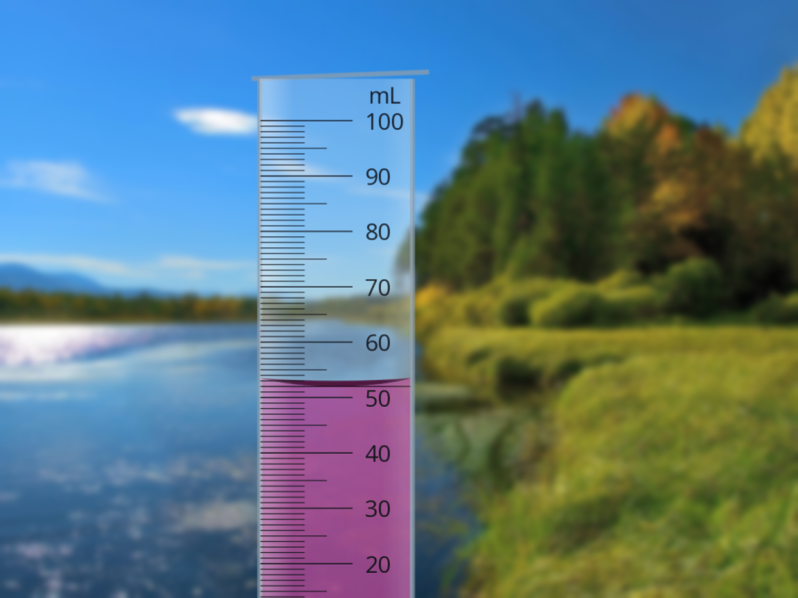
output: 52 mL
